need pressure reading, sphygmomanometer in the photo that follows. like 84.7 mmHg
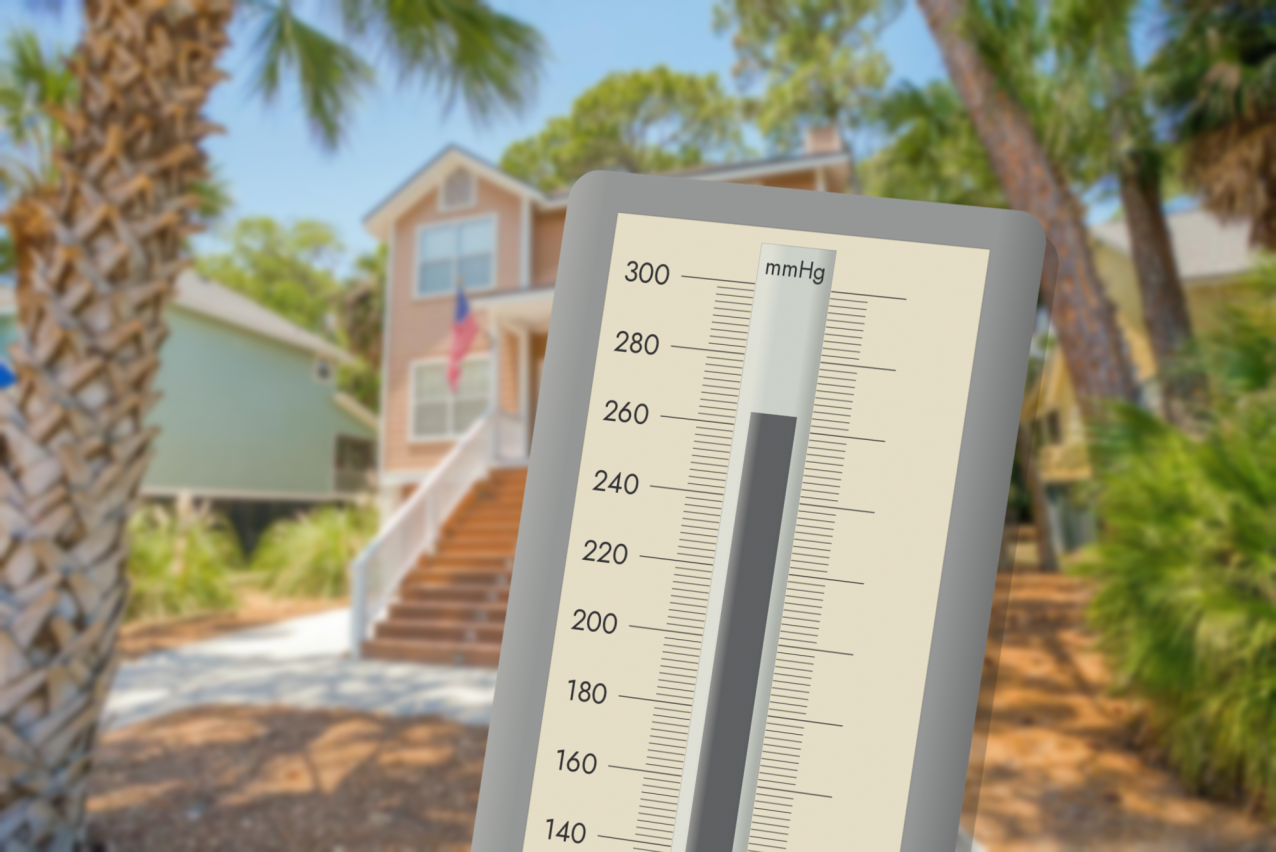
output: 264 mmHg
